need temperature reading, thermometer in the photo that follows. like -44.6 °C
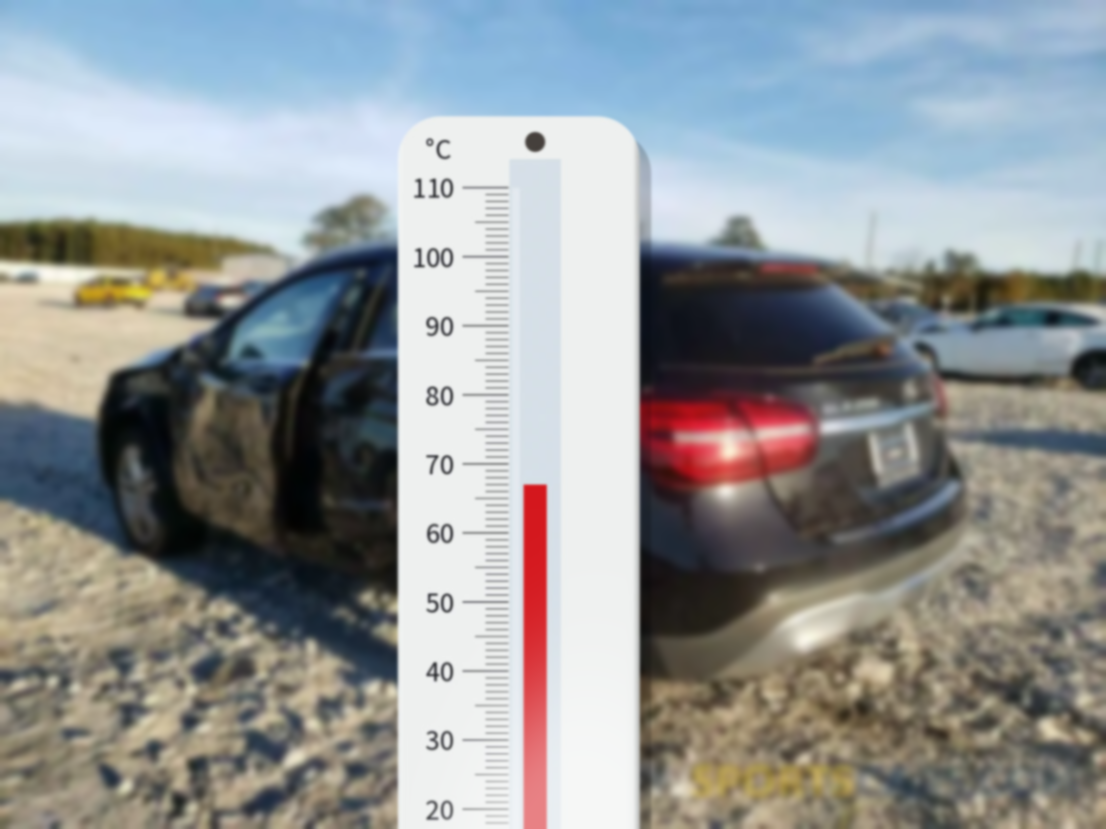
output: 67 °C
